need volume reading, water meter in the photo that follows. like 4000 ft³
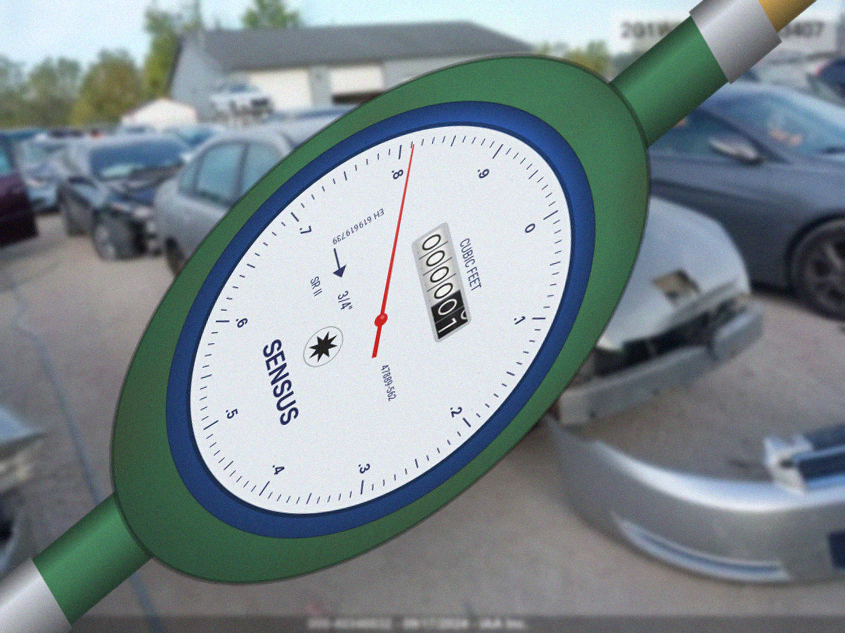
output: 0.81 ft³
